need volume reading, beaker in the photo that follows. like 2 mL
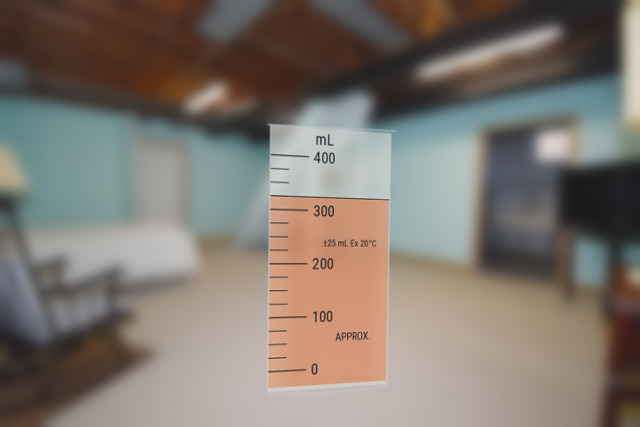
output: 325 mL
